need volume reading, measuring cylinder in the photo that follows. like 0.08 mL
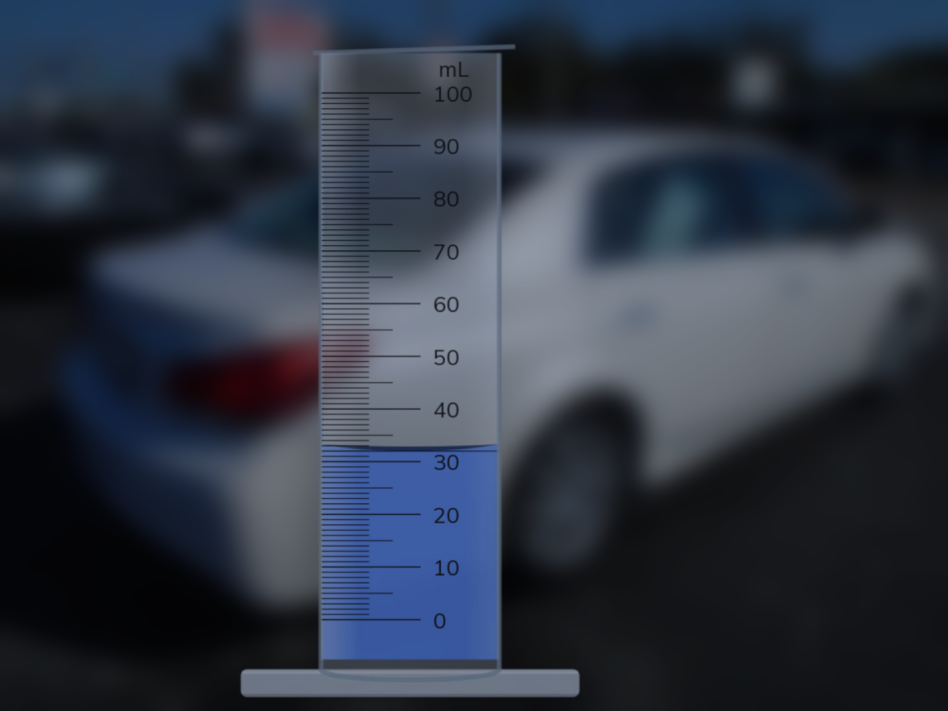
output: 32 mL
